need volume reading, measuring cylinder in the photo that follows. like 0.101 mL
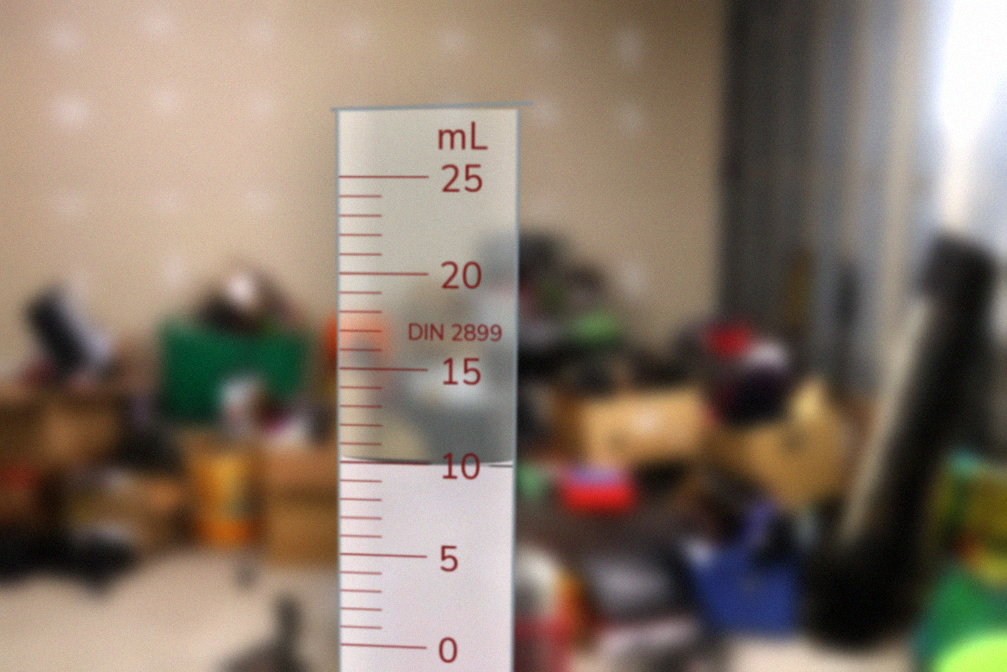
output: 10 mL
